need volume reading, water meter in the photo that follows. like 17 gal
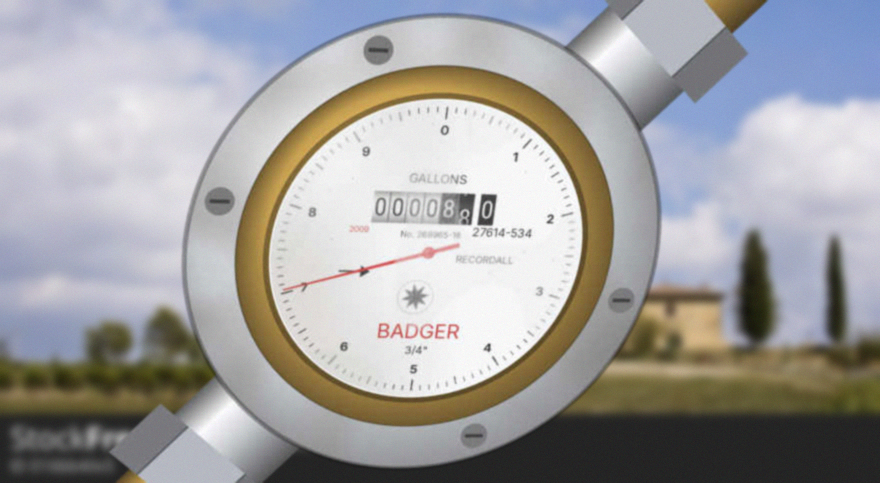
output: 877.0 gal
